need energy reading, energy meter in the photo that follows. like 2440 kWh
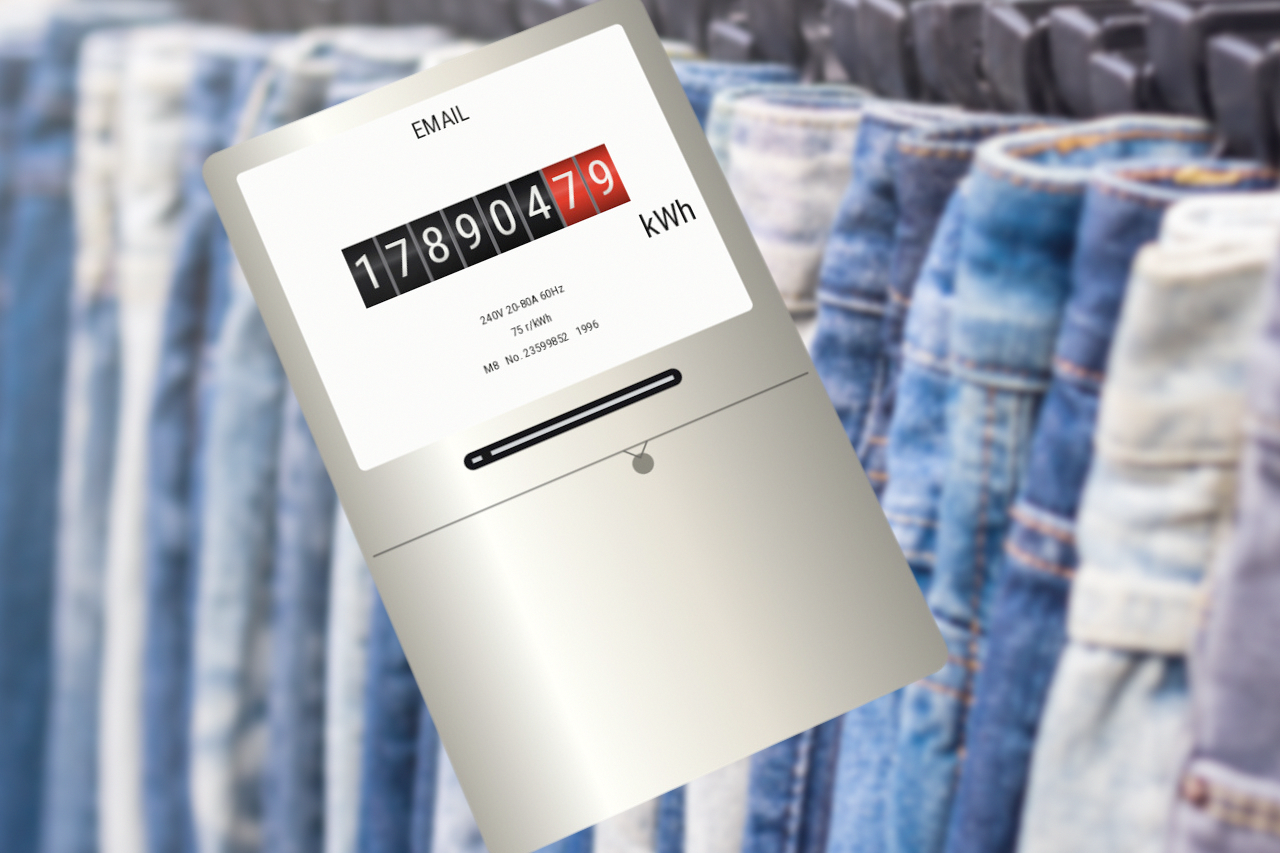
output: 178904.79 kWh
